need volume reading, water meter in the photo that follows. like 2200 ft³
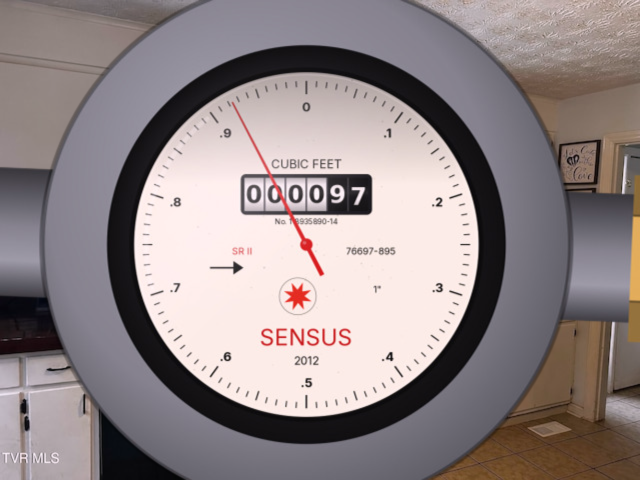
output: 96.92 ft³
